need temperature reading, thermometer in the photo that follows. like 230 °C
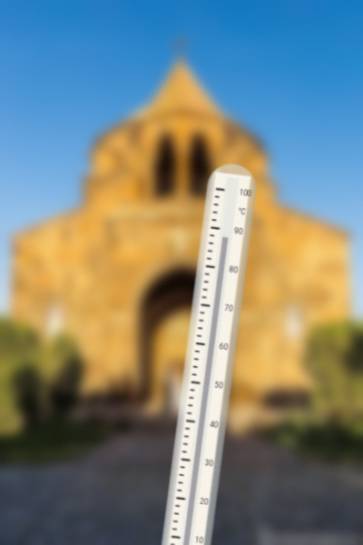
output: 88 °C
